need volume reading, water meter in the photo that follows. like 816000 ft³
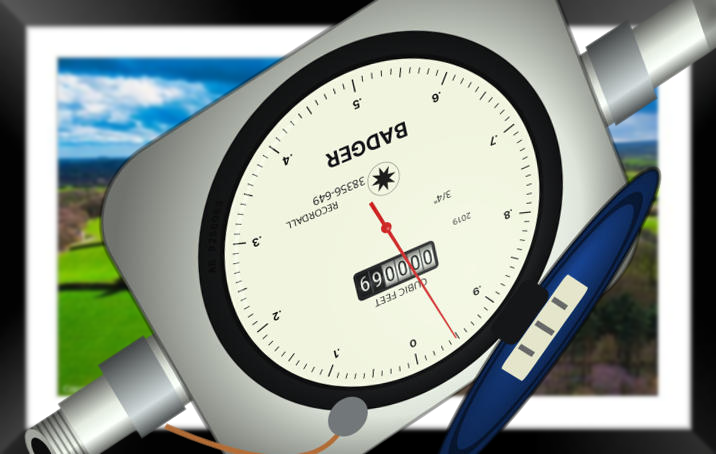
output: 68.95 ft³
